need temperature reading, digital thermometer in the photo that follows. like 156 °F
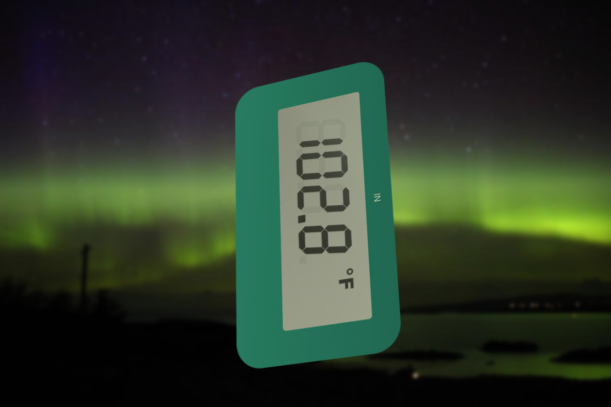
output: 102.8 °F
